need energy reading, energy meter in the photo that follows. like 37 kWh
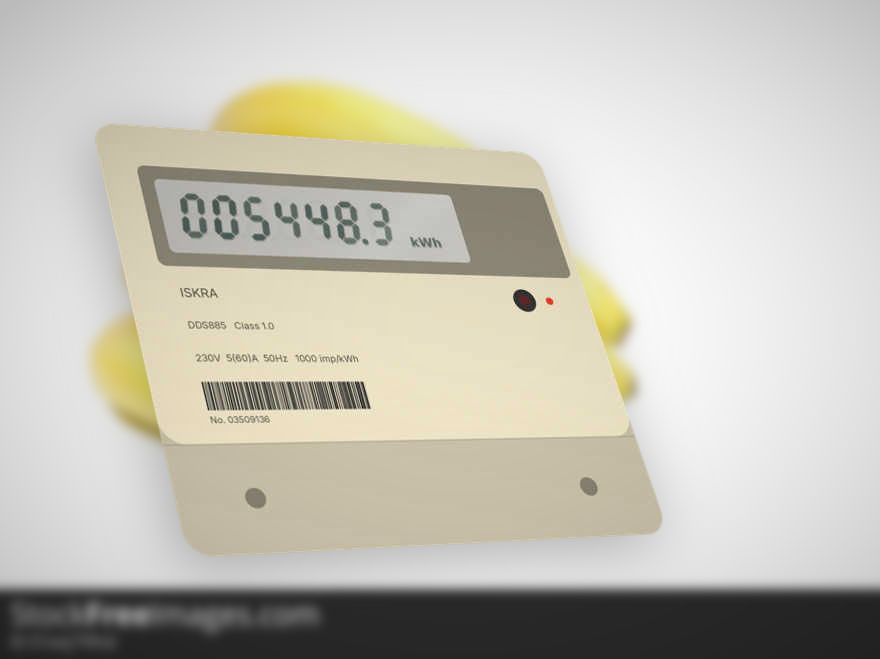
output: 5448.3 kWh
